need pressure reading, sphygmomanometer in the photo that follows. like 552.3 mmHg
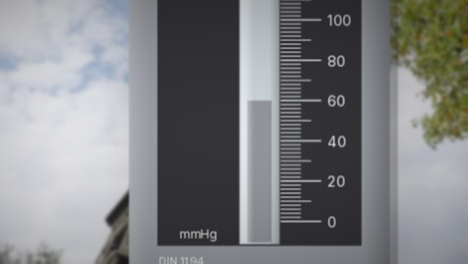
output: 60 mmHg
